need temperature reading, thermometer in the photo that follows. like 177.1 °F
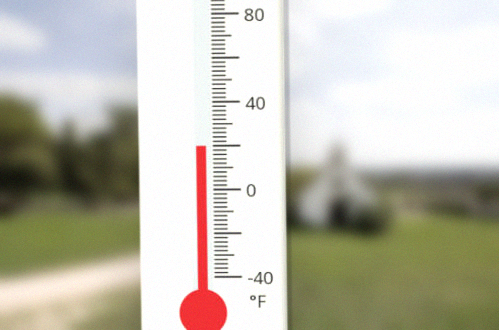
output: 20 °F
